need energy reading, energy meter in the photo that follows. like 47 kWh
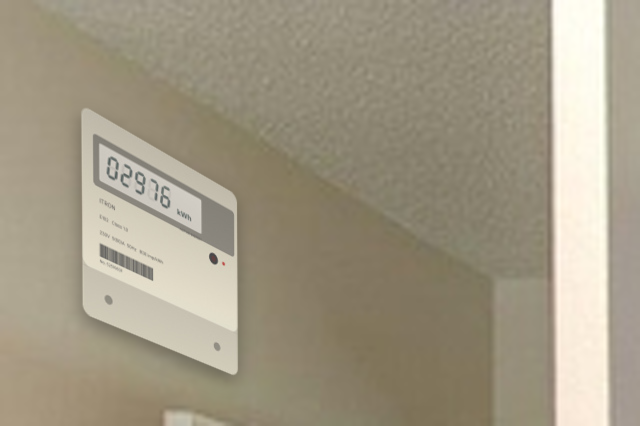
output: 2976 kWh
